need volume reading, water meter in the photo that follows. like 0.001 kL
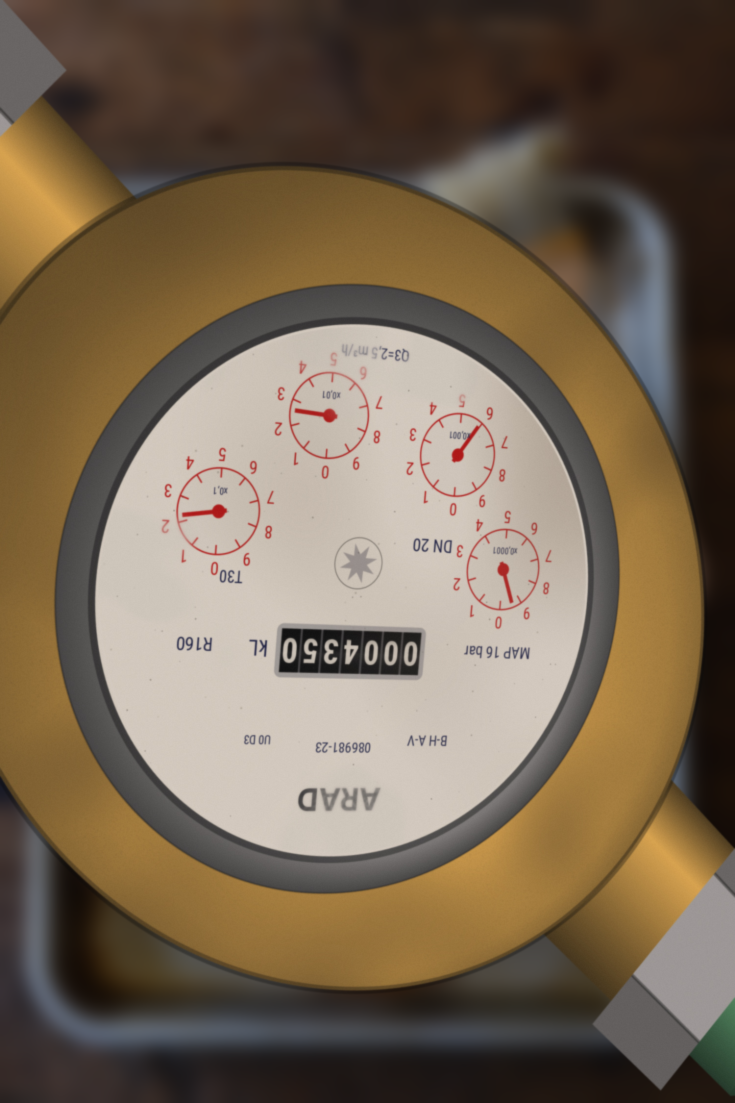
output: 4350.2259 kL
